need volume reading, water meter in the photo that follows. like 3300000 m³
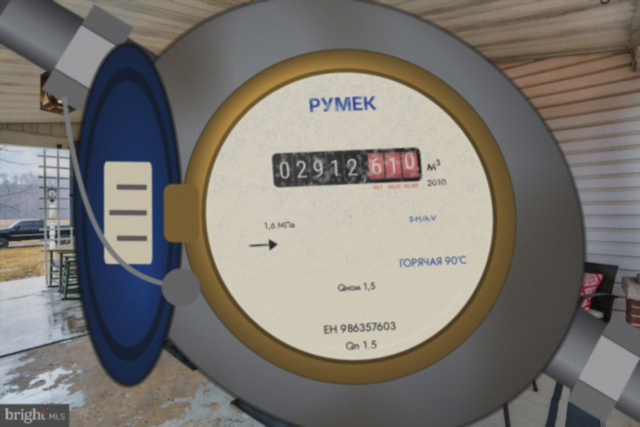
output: 2912.610 m³
